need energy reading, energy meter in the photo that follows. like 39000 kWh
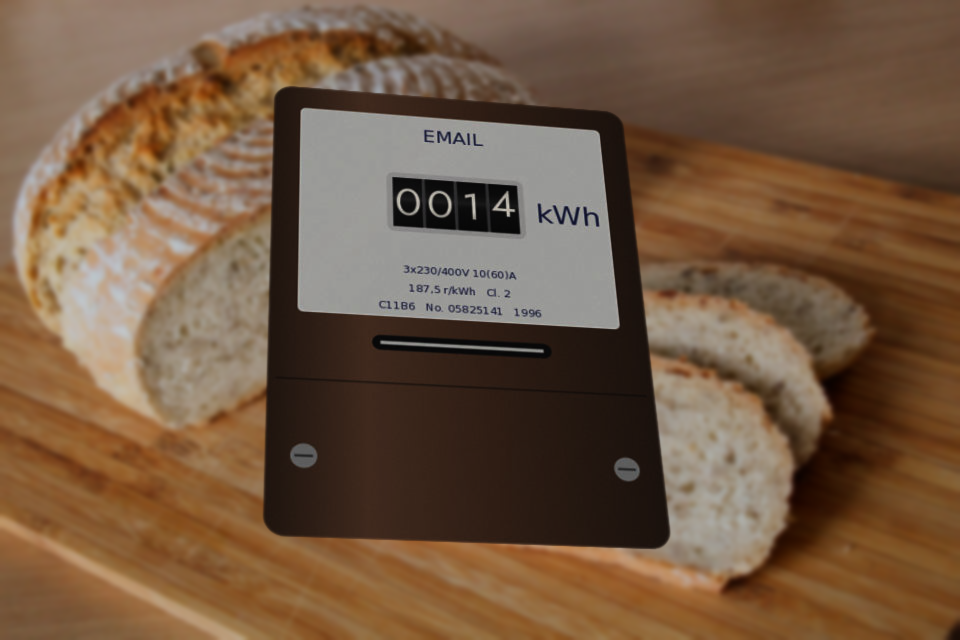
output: 14 kWh
